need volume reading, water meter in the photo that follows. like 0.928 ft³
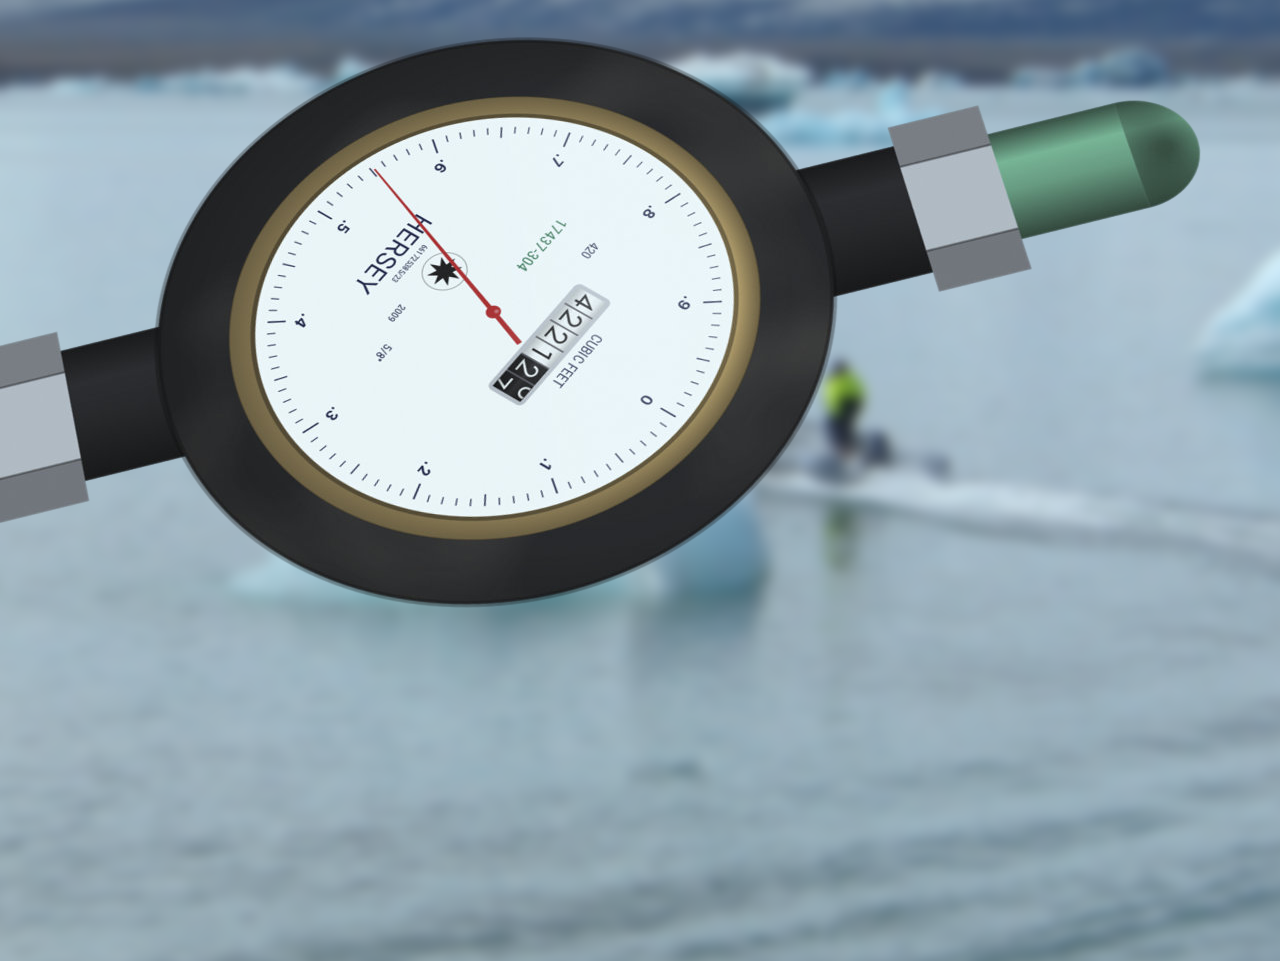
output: 422126.55 ft³
